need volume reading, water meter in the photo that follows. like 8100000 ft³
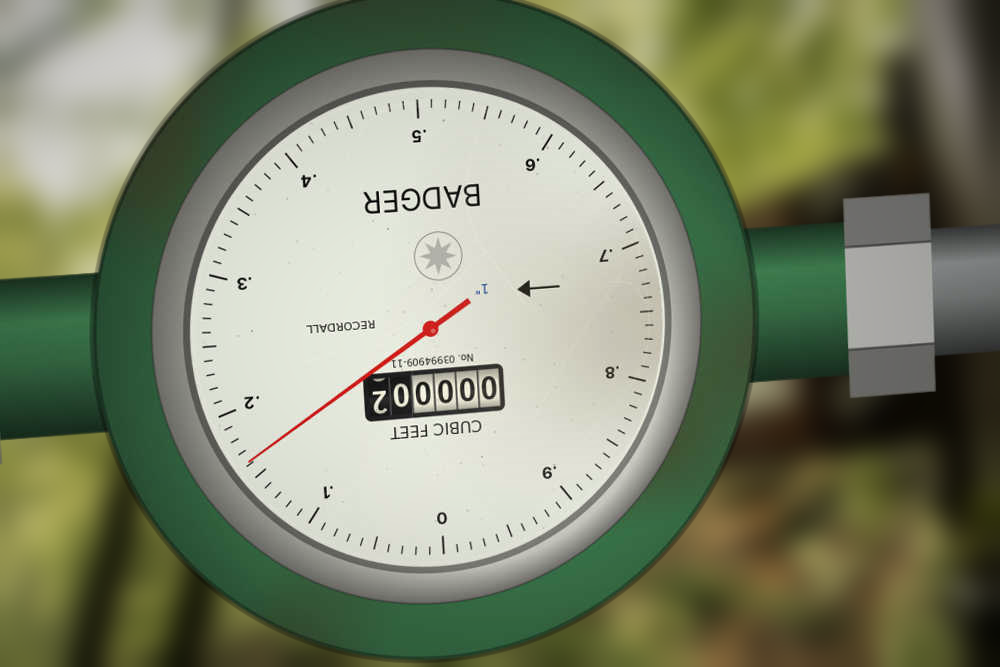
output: 2.16 ft³
